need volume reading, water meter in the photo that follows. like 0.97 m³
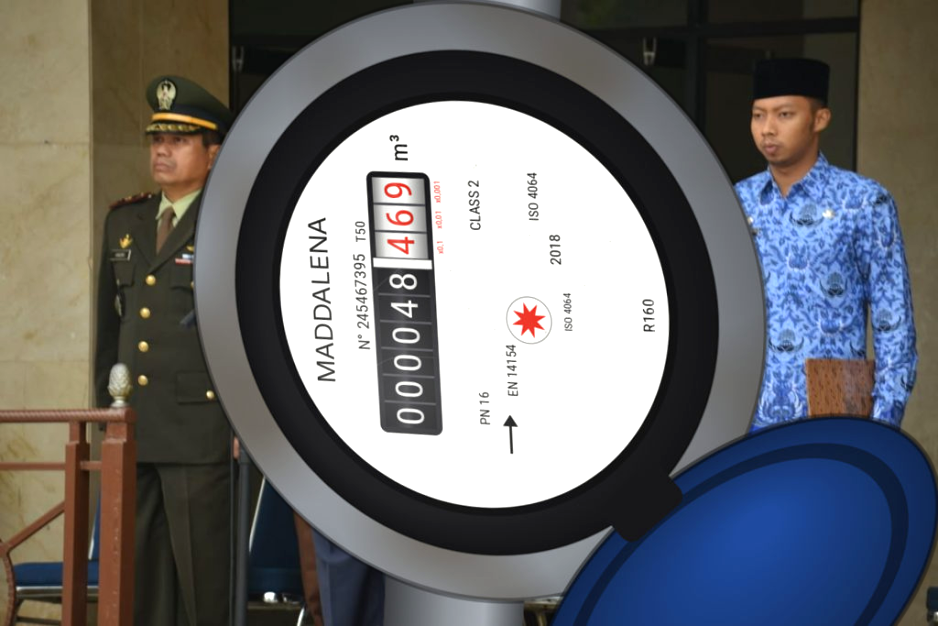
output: 48.469 m³
